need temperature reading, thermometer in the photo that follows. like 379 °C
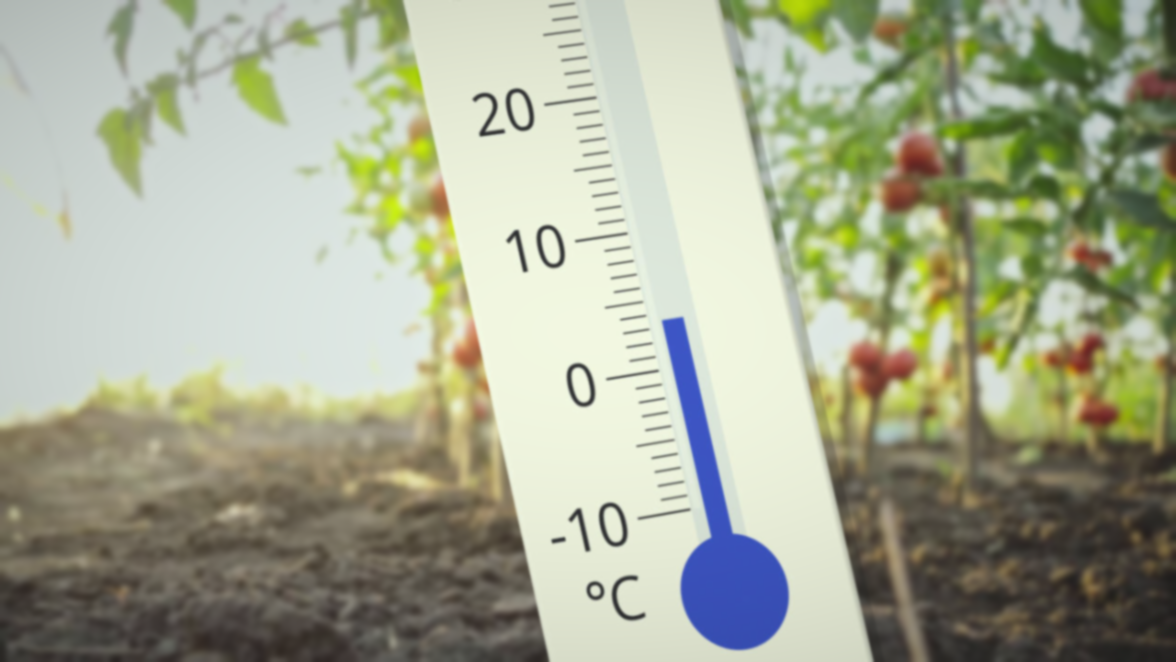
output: 3.5 °C
